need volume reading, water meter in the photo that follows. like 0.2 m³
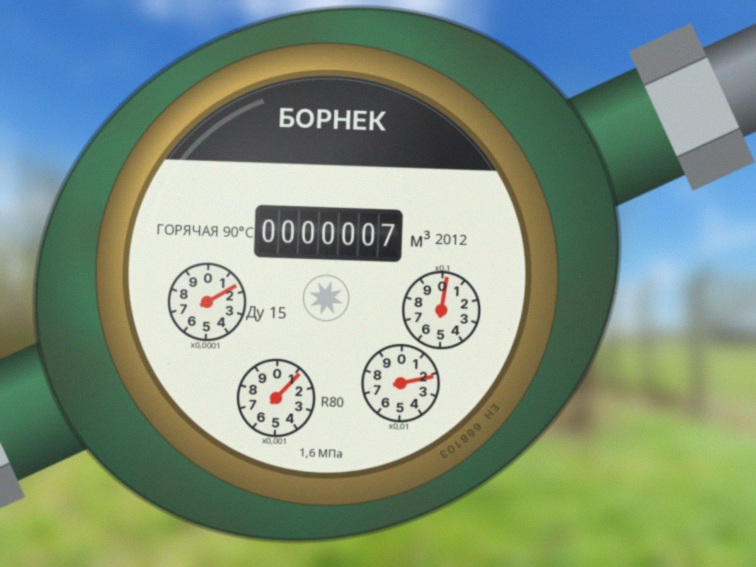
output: 7.0211 m³
